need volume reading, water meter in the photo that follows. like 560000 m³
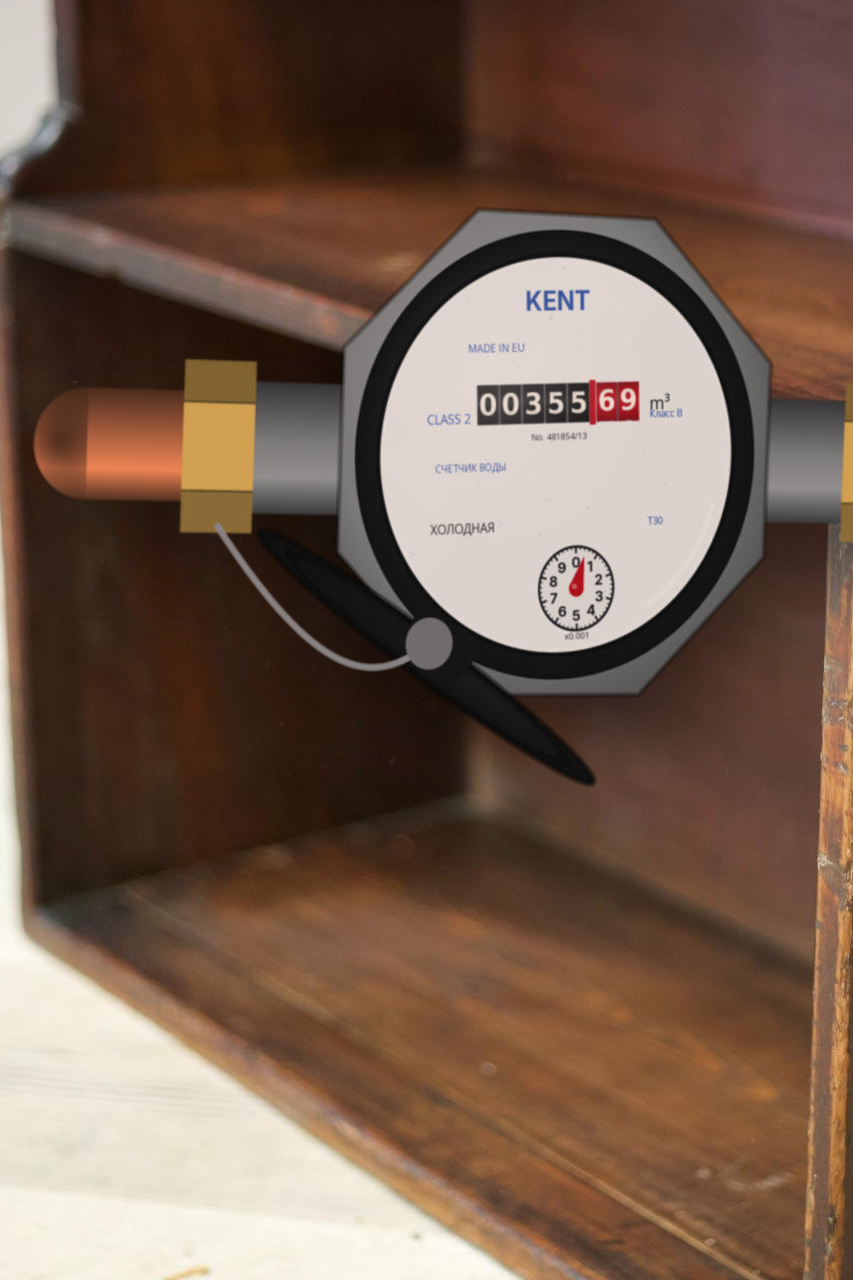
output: 355.690 m³
